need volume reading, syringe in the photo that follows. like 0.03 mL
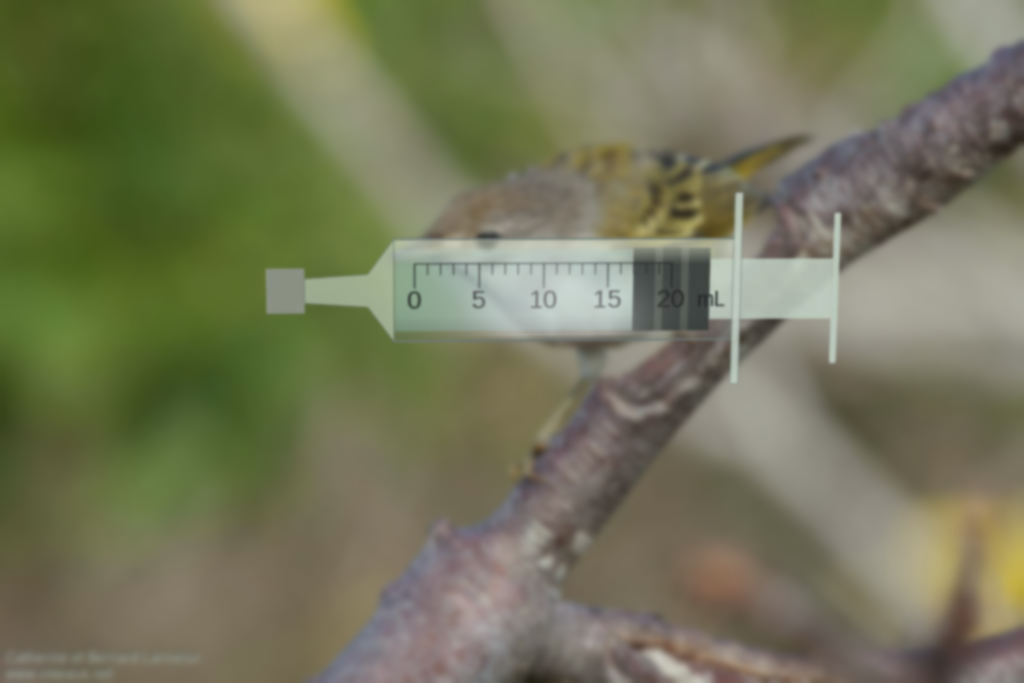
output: 17 mL
